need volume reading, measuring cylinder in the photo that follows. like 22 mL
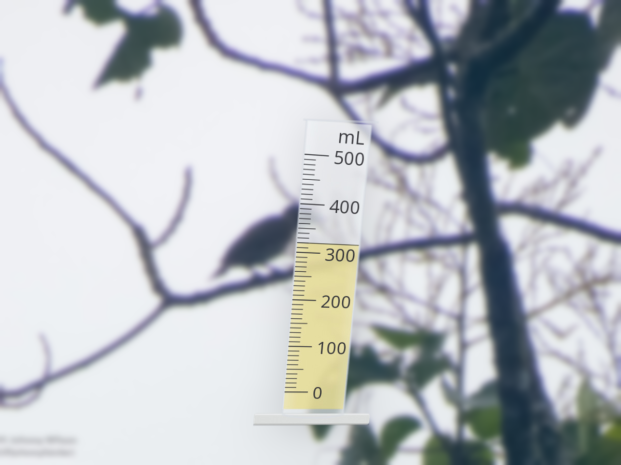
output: 320 mL
